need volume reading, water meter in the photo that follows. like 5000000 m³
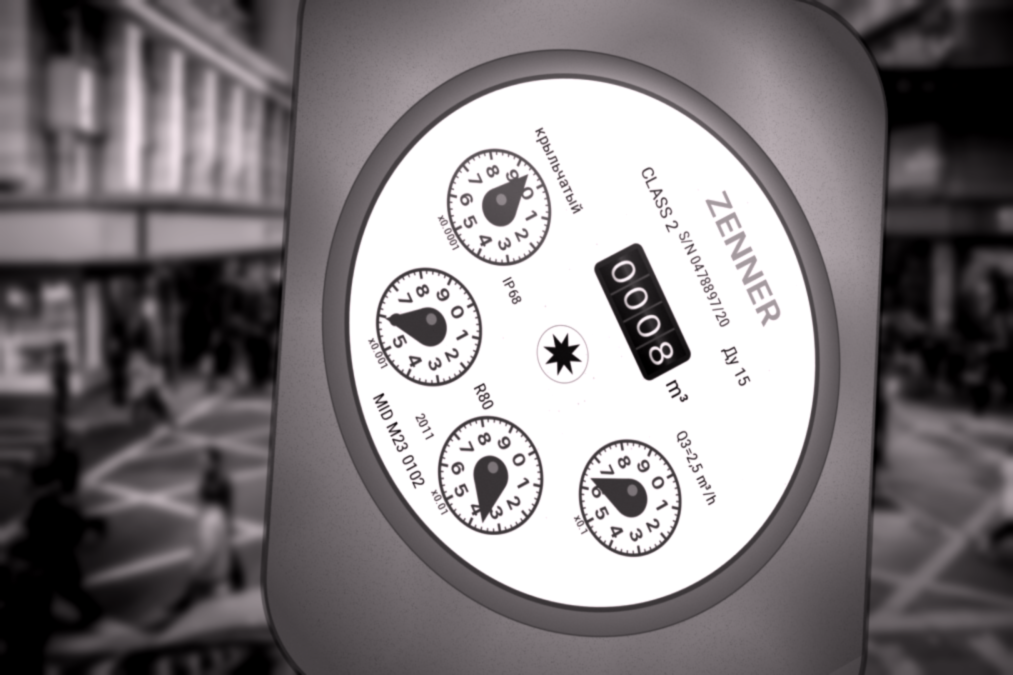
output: 8.6359 m³
